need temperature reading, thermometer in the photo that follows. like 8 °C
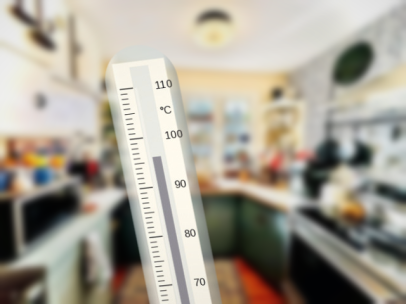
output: 96 °C
